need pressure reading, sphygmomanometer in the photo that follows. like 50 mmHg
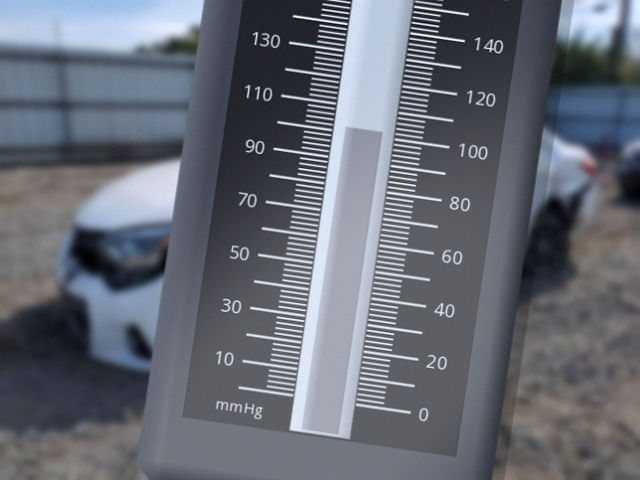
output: 102 mmHg
